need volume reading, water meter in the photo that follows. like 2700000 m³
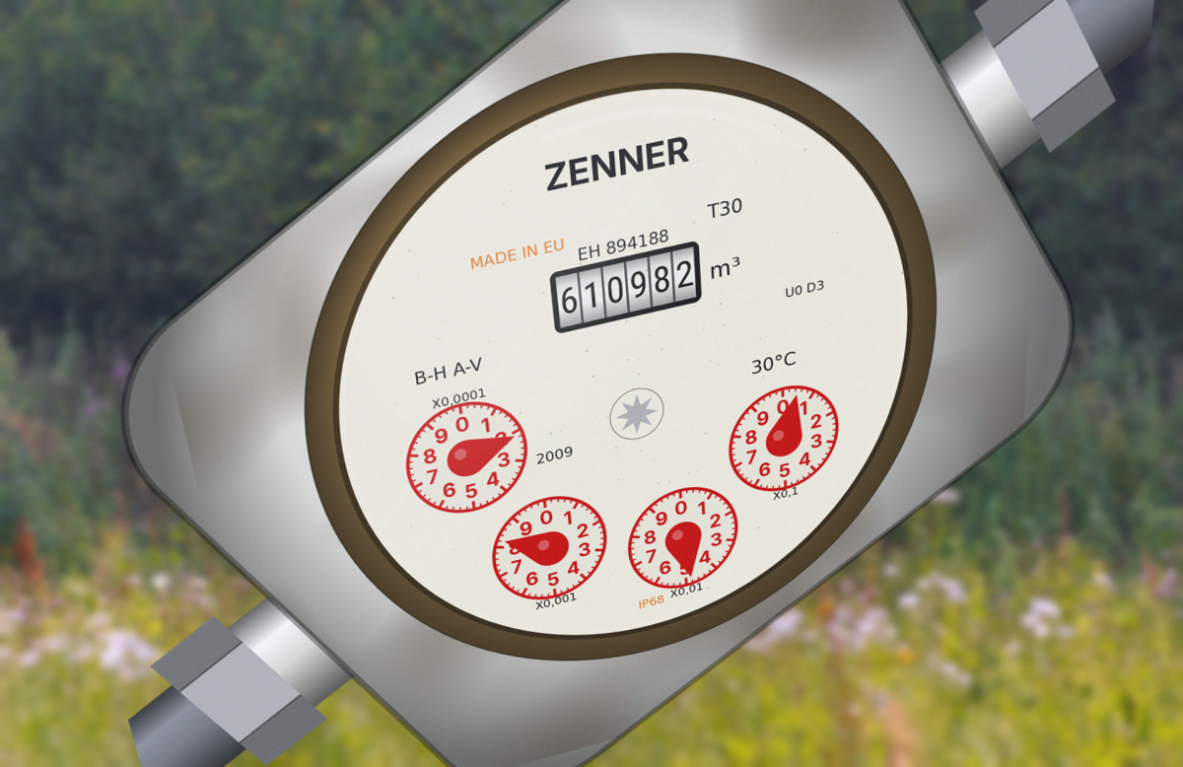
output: 610982.0482 m³
